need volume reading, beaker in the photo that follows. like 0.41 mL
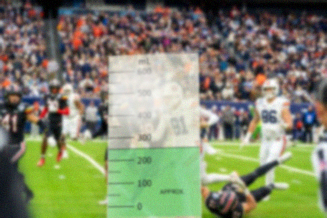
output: 250 mL
